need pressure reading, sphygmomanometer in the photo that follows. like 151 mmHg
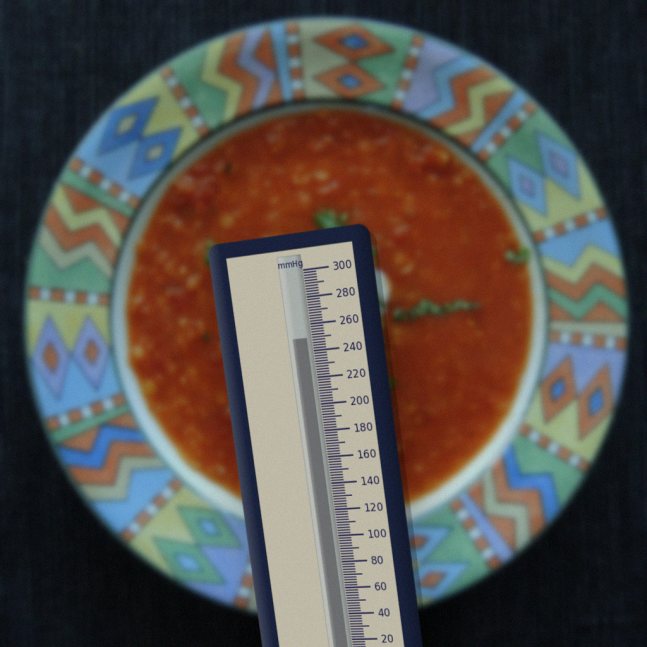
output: 250 mmHg
